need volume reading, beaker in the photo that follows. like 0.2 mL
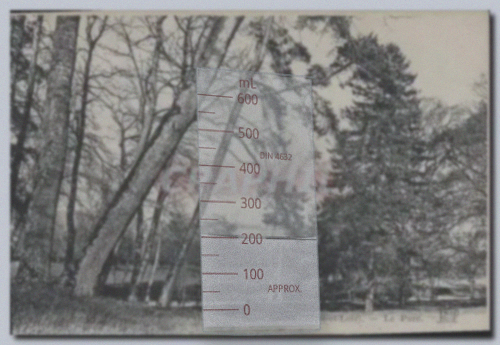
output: 200 mL
